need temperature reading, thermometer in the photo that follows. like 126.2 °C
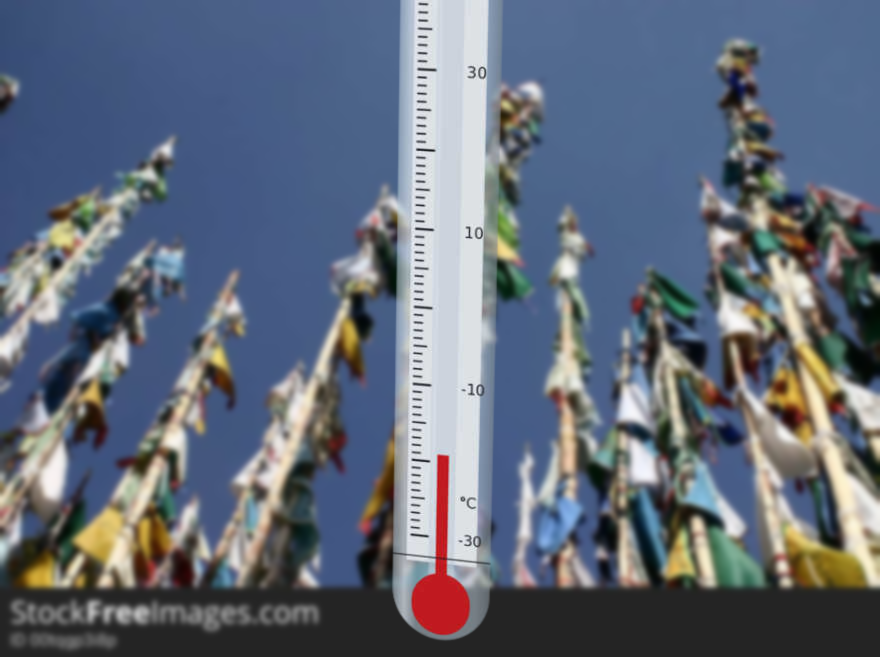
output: -19 °C
